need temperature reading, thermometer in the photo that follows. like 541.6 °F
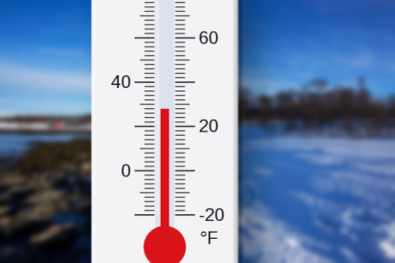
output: 28 °F
